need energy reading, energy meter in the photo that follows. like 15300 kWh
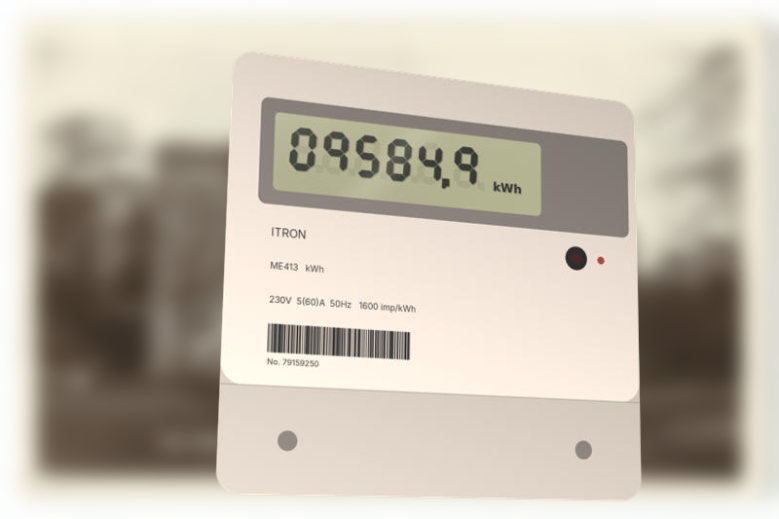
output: 9584.9 kWh
